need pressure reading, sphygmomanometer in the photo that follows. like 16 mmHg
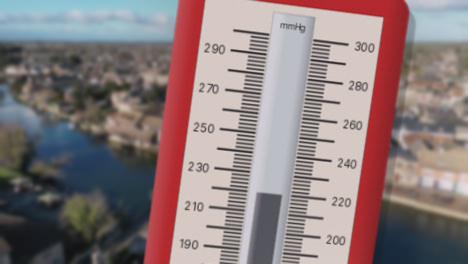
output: 220 mmHg
